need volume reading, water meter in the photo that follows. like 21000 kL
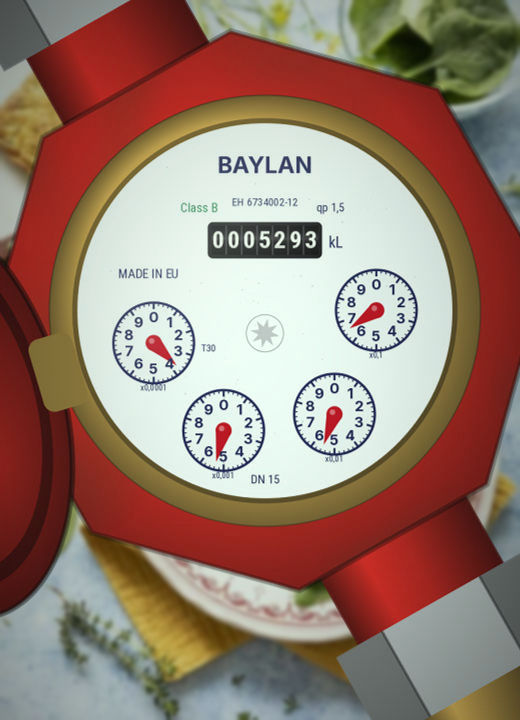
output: 5293.6553 kL
